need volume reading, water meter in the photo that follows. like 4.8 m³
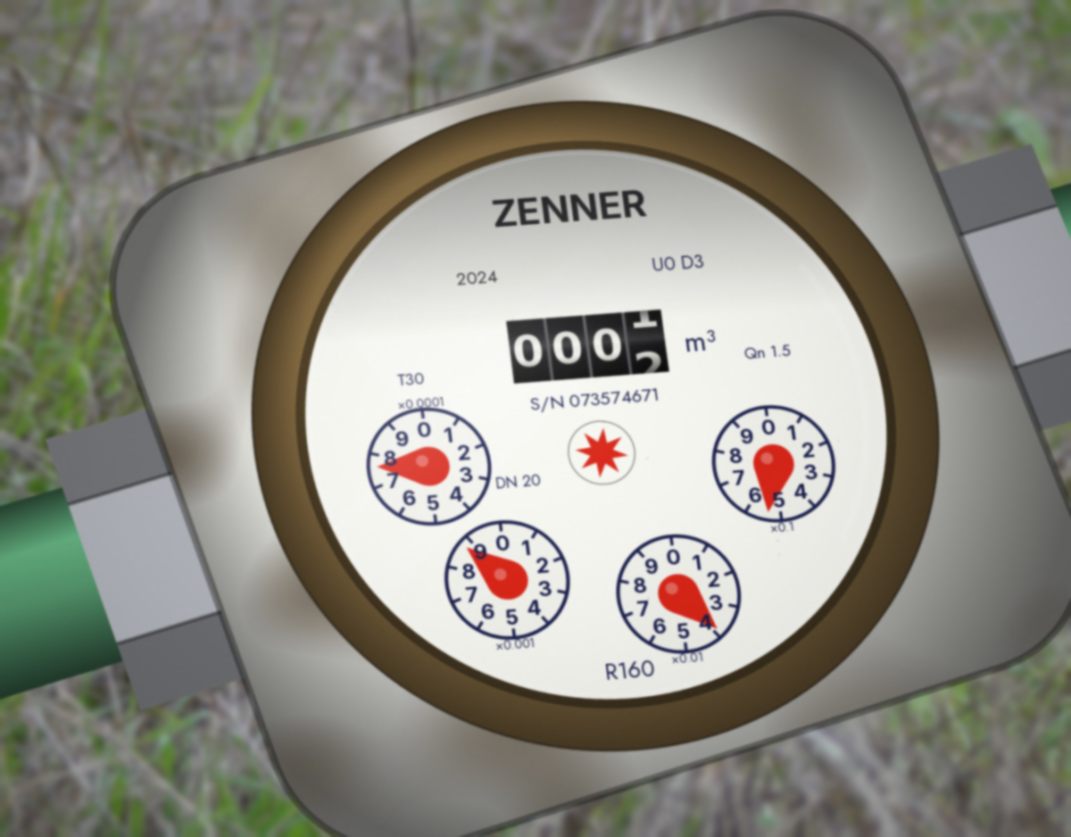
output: 1.5387 m³
